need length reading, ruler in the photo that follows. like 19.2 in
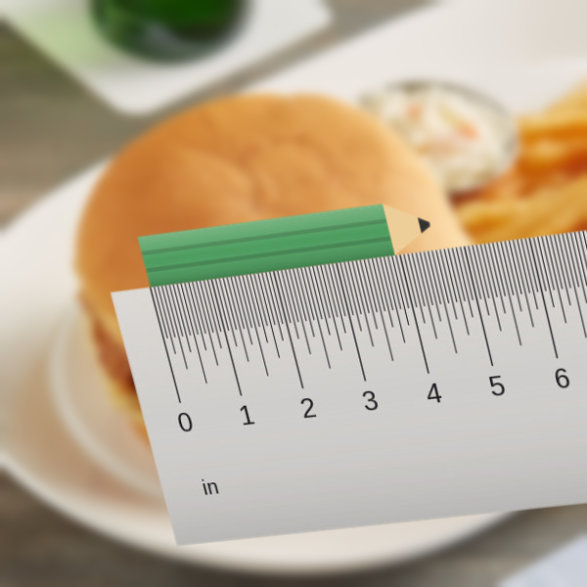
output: 4.5625 in
